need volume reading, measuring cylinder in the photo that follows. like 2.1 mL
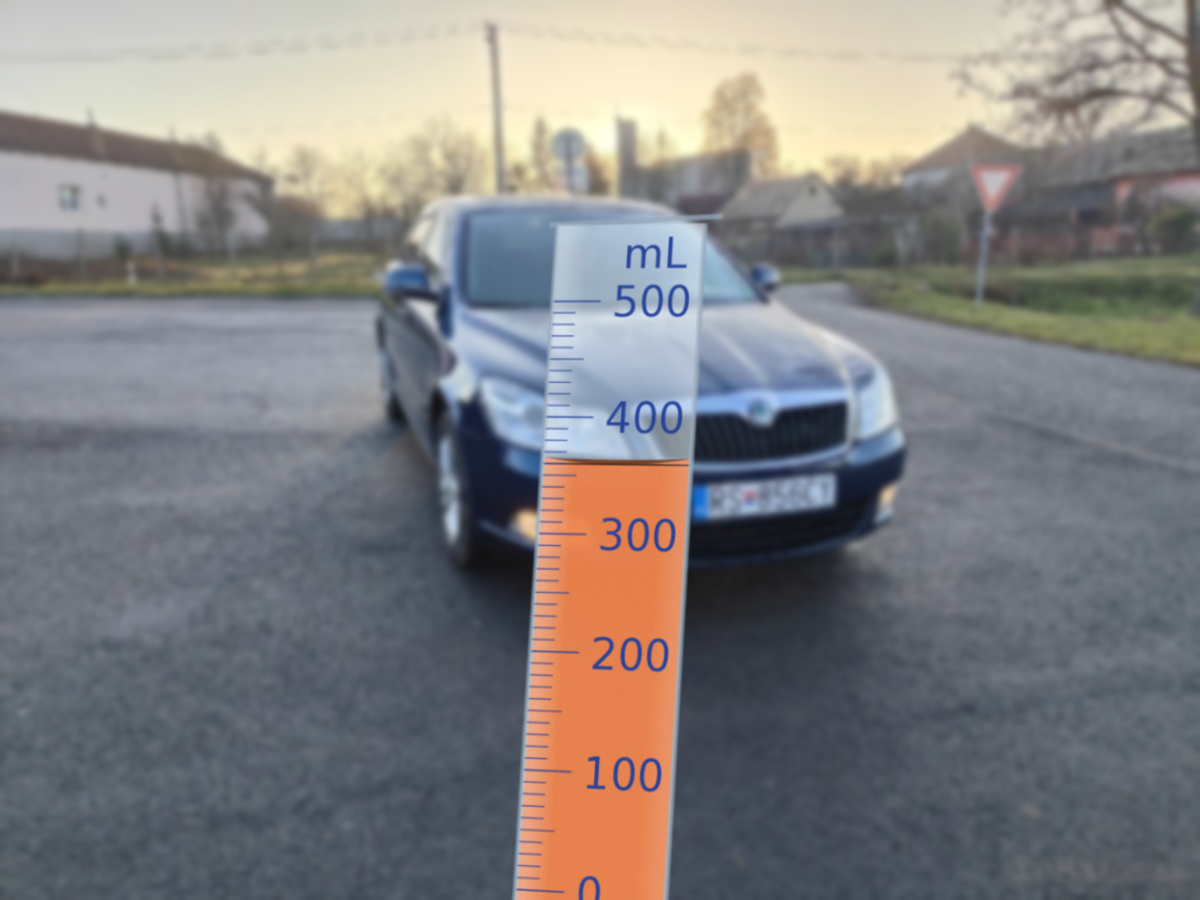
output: 360 mL
